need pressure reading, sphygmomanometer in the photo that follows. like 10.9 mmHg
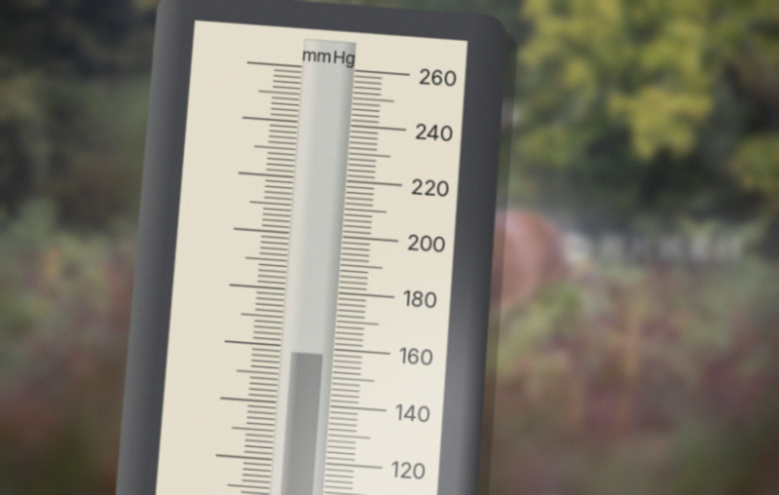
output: 158 mmHg
